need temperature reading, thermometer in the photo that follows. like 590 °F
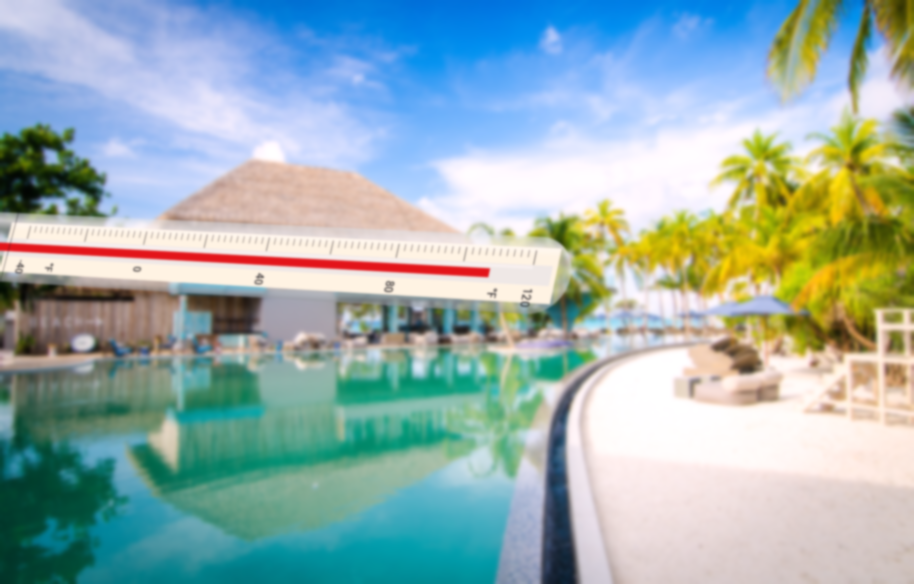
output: 108 °F
